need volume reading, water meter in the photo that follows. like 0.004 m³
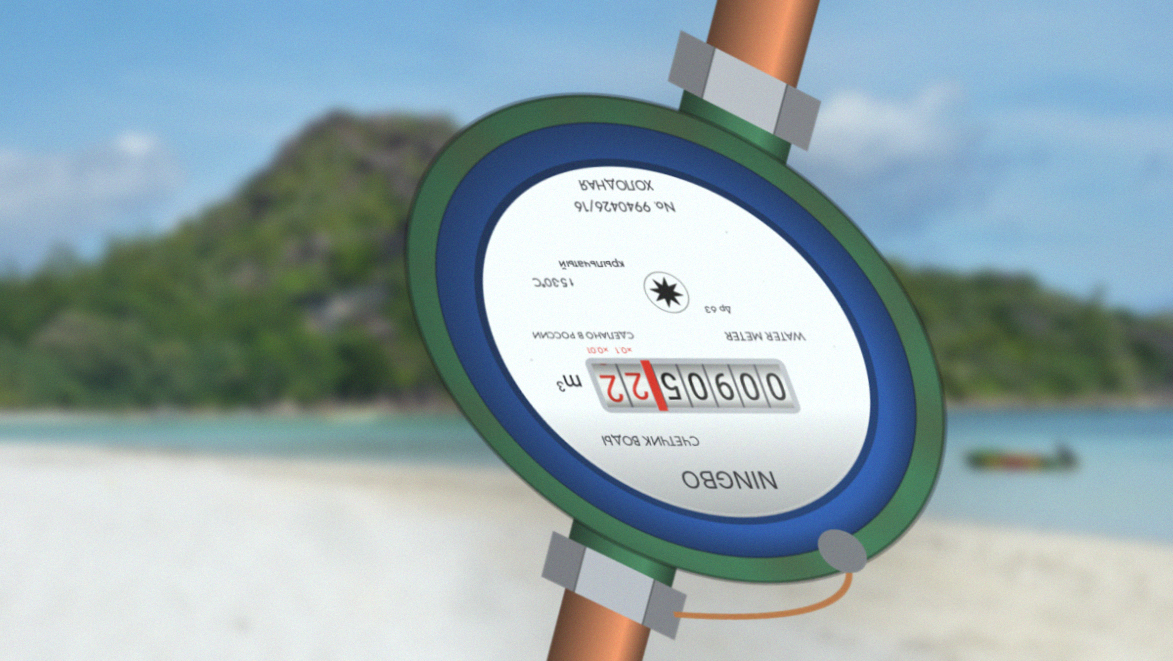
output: 905.22 m³
